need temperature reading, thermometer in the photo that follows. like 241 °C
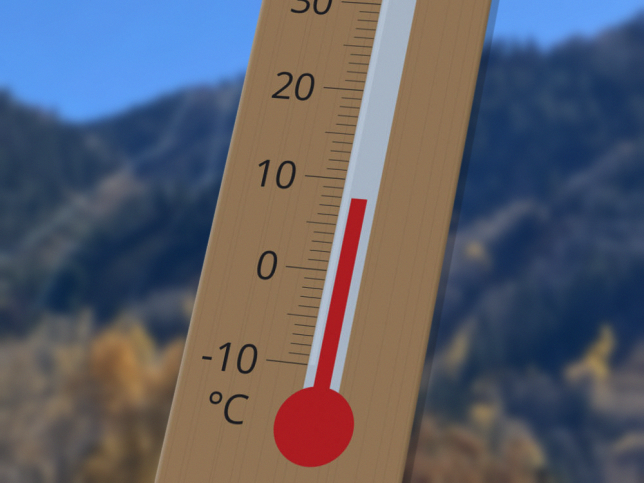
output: 8 °C
